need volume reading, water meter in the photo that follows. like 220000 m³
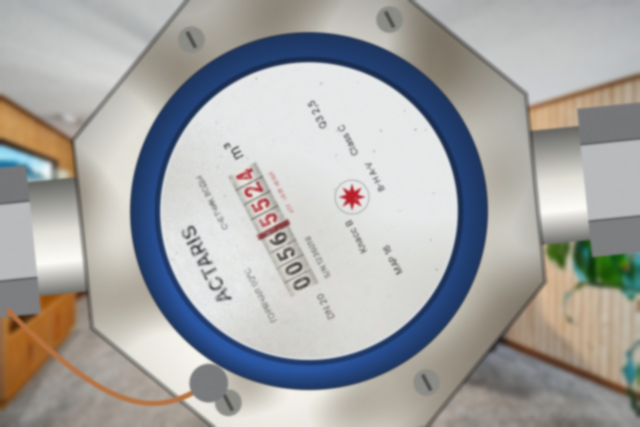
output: 56.5524 m³
